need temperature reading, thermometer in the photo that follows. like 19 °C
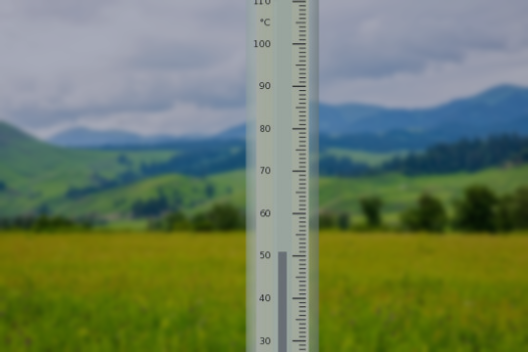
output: 51 °C
